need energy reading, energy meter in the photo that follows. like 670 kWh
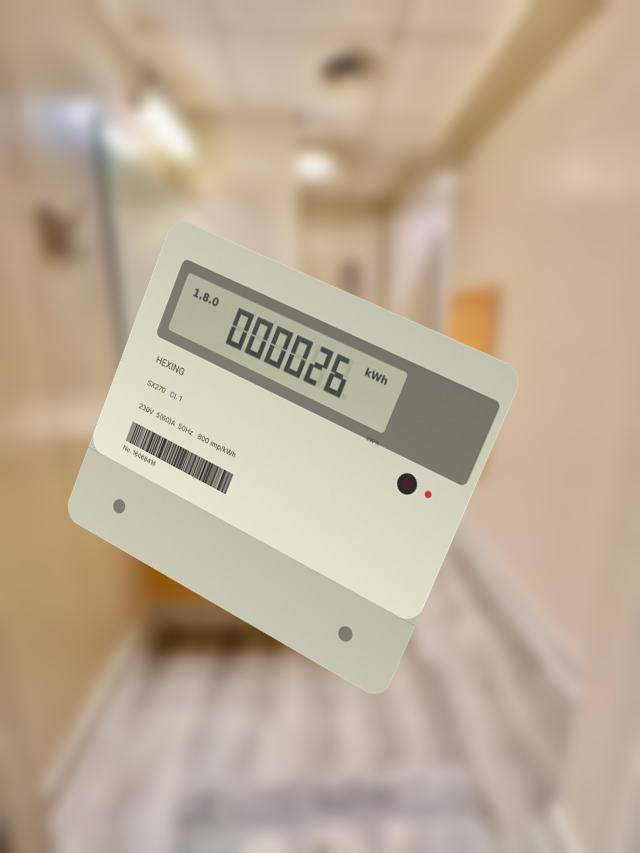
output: 26 kWh
